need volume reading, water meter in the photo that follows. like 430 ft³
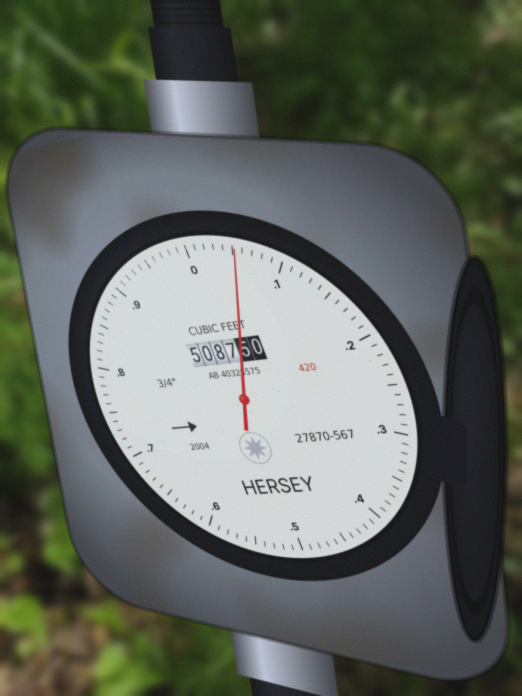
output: 508750.05 ft³
